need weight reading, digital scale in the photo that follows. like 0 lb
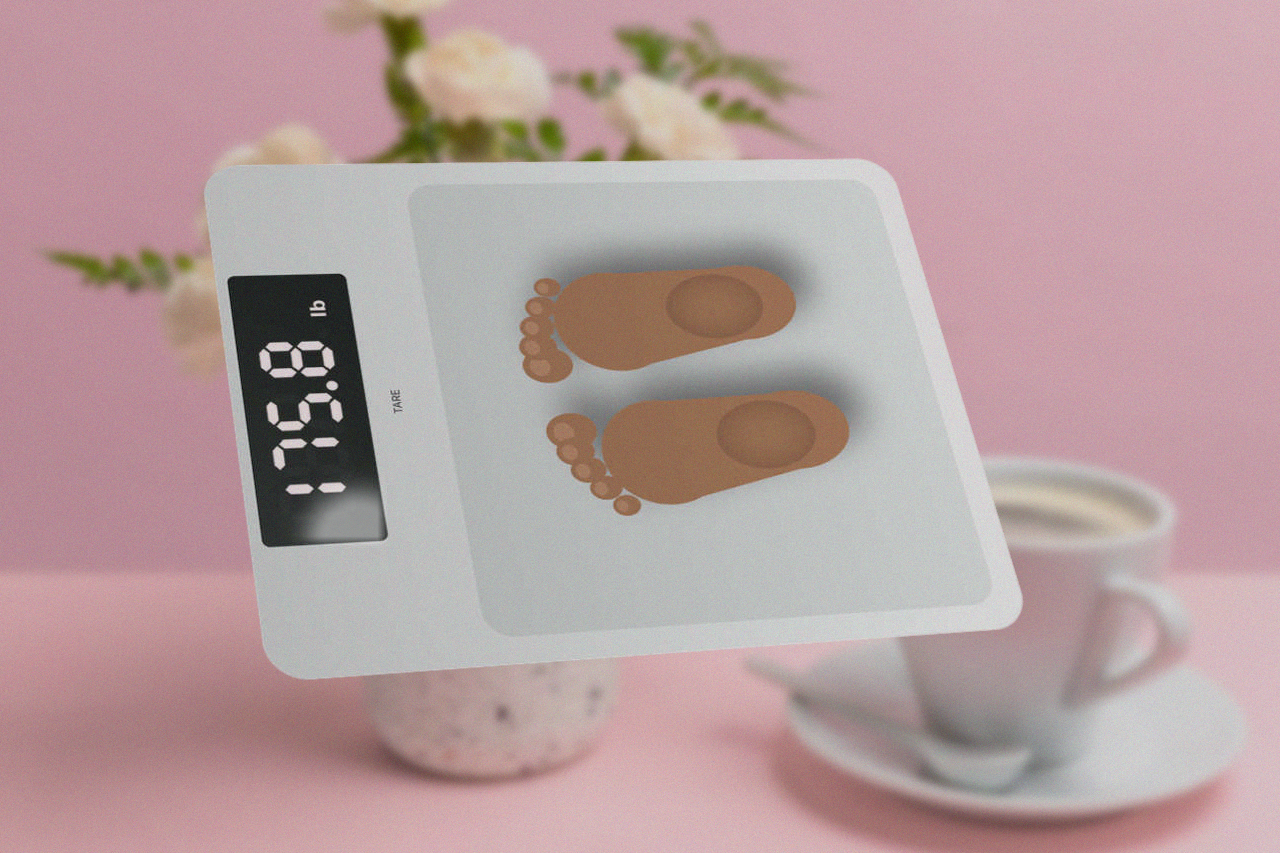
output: 175.8 lb
